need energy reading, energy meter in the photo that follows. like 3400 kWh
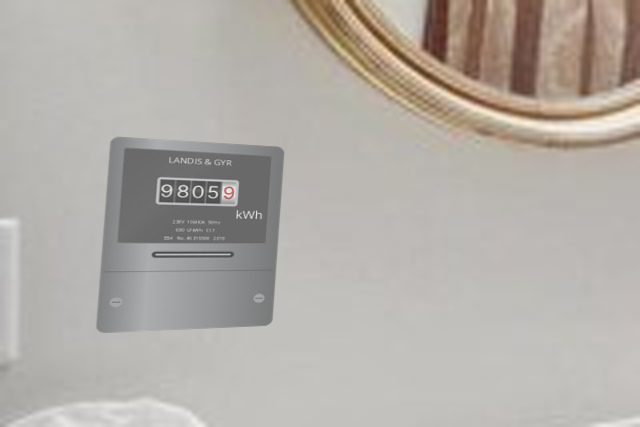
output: 9805.9 kWh
